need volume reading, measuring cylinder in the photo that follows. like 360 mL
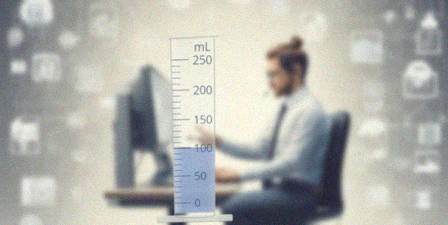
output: 100 mL
